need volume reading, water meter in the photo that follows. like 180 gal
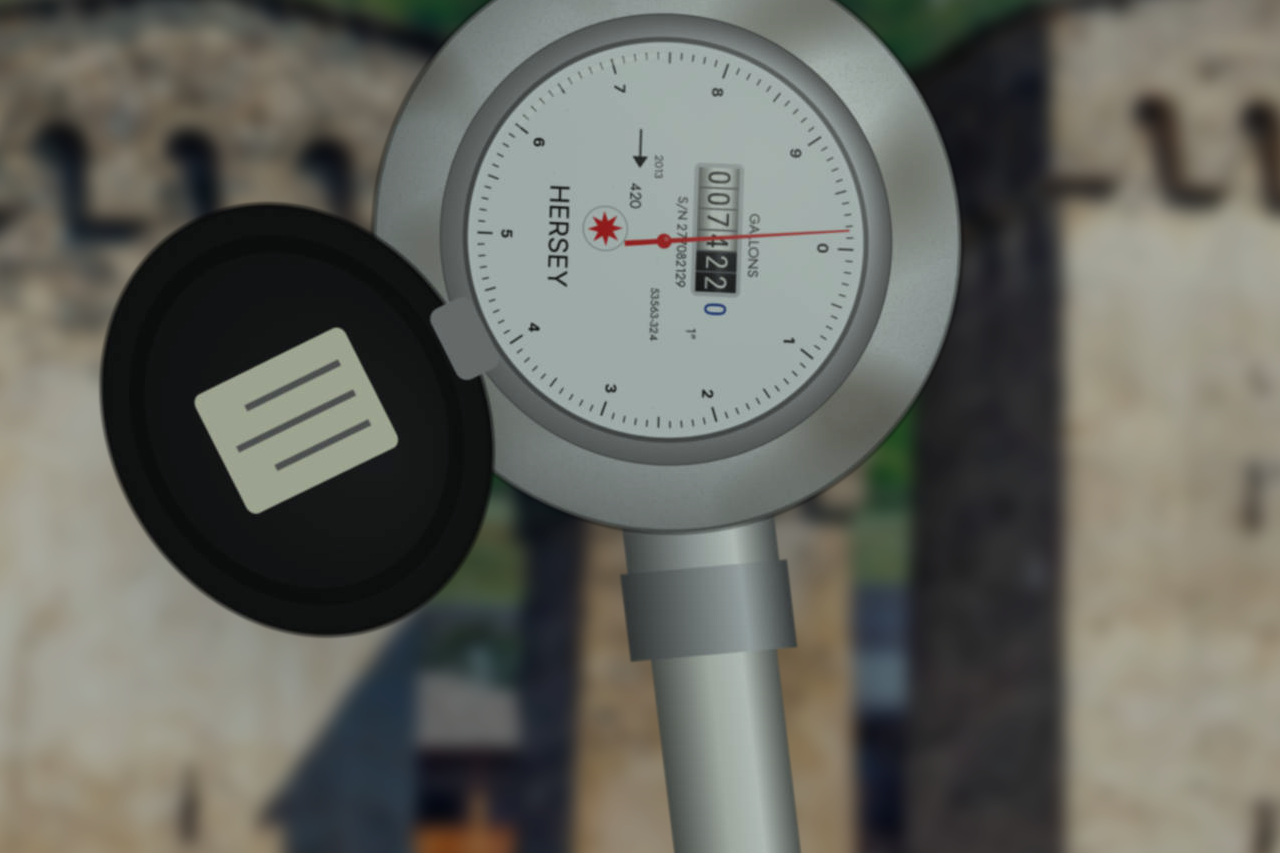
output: 74219.8 gal
